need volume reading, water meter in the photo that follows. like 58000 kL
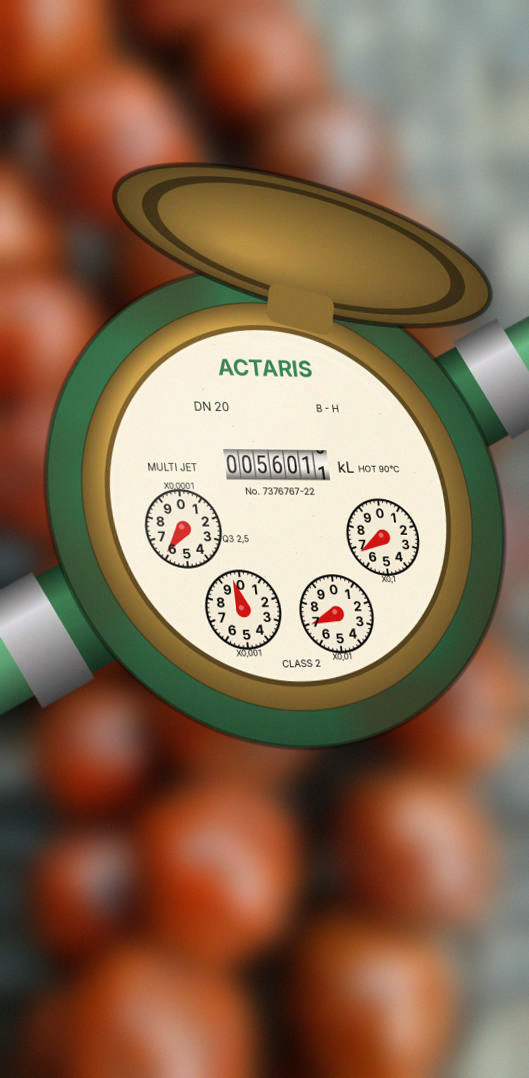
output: 56010.6696 kL
